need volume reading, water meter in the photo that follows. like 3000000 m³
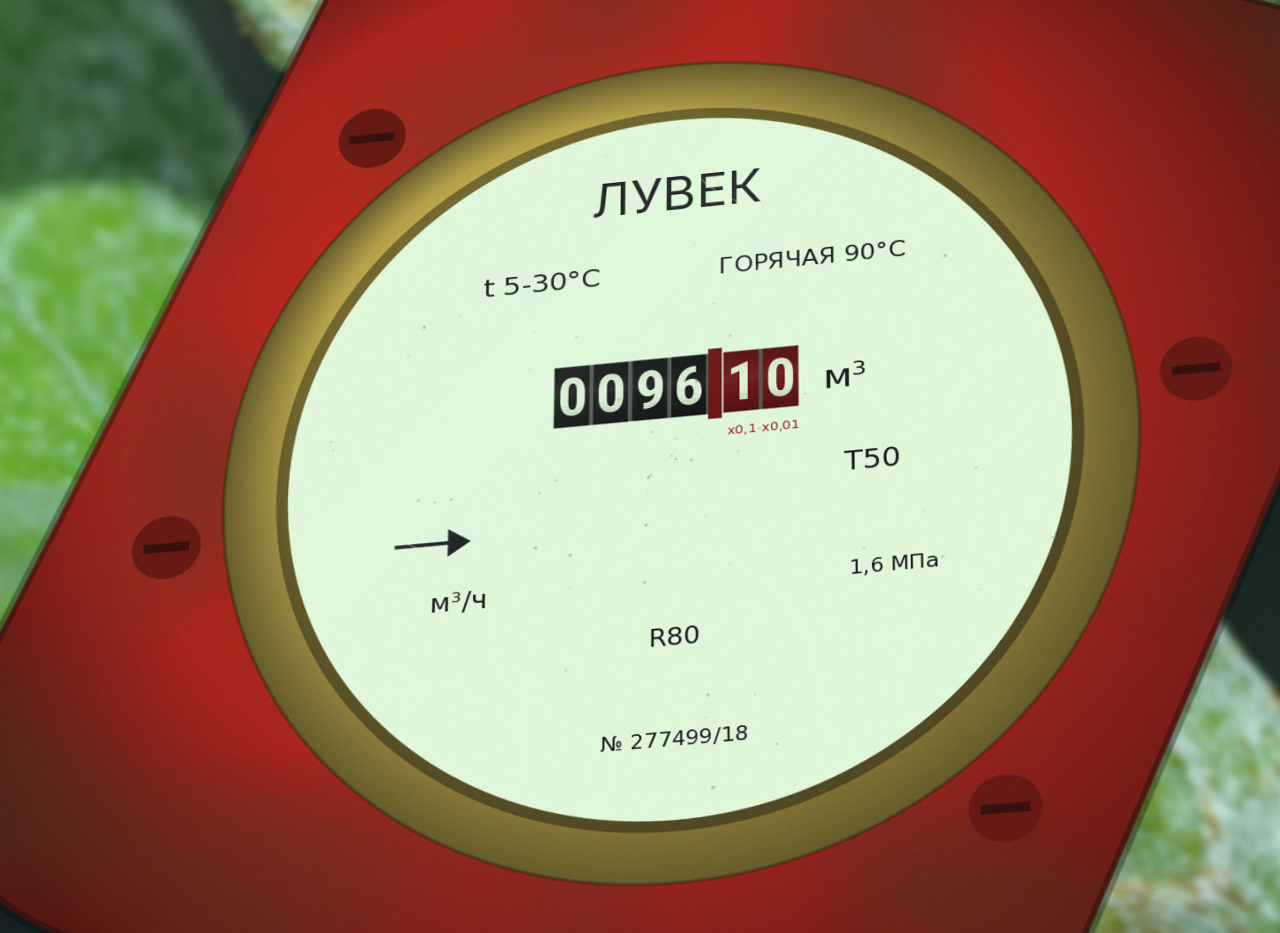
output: 96.10 m³
